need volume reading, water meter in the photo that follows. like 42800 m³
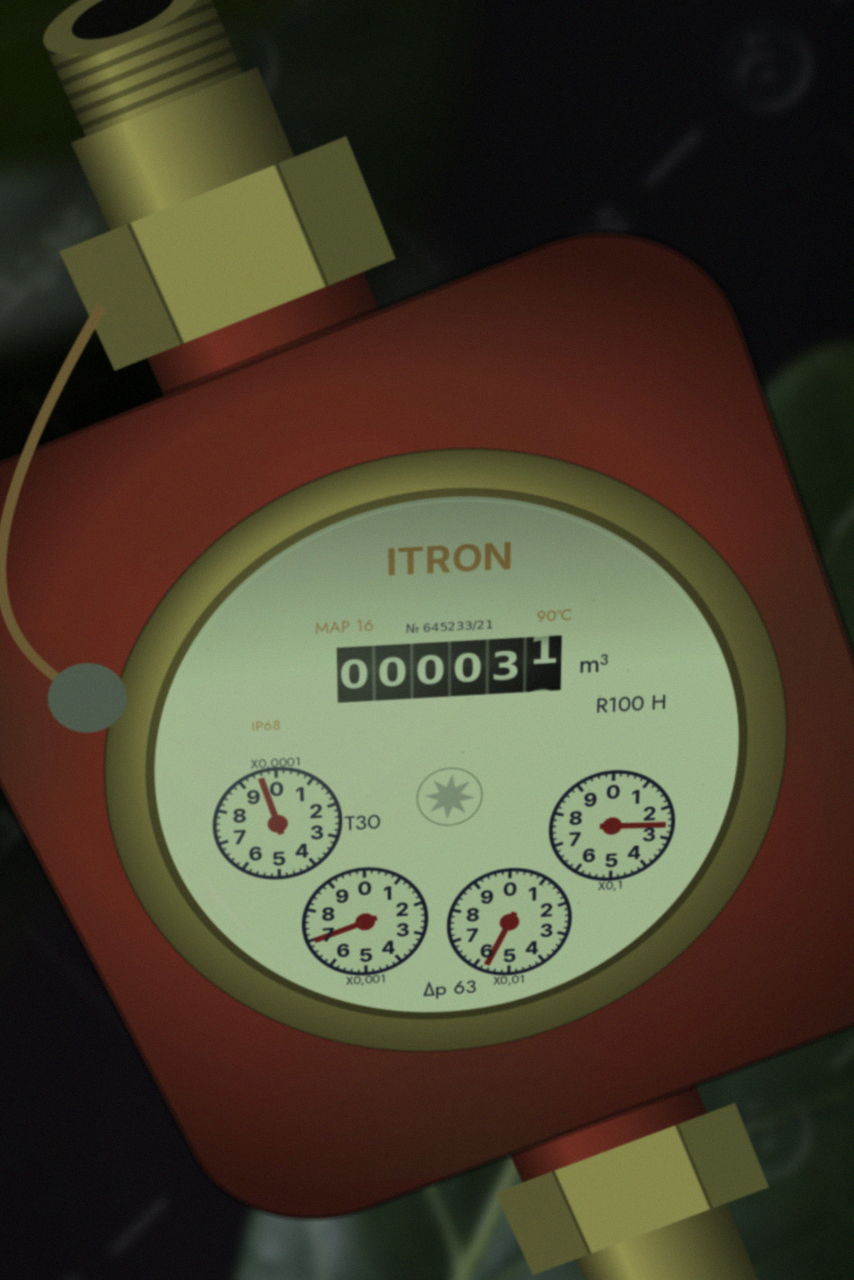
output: 31.2569 m³
